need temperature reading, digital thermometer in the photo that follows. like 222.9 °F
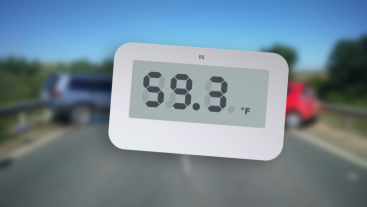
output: 59.3 °F
